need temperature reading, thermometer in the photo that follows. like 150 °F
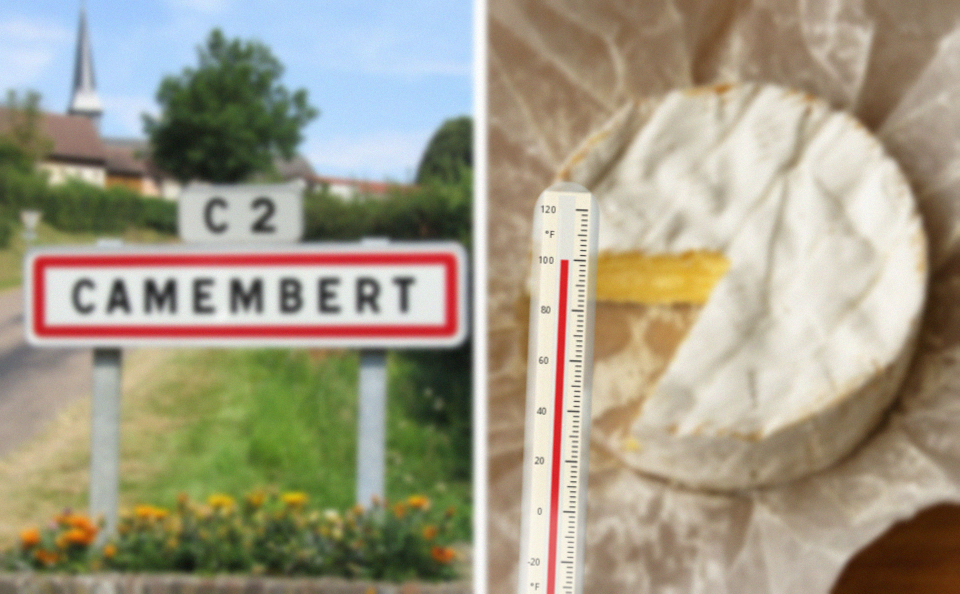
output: 100 °F
